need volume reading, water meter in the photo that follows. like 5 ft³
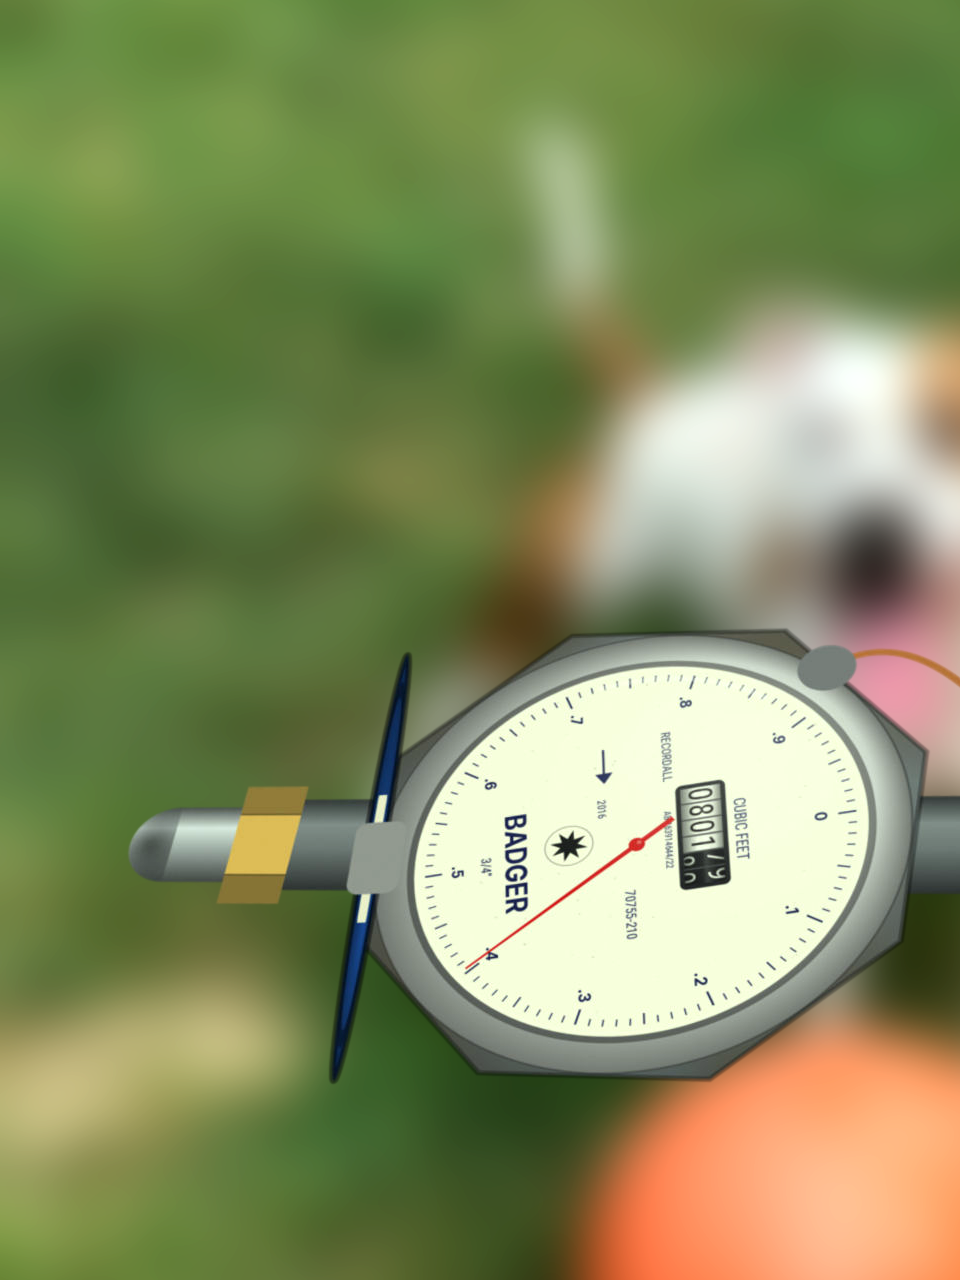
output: 80179.40 ft³
